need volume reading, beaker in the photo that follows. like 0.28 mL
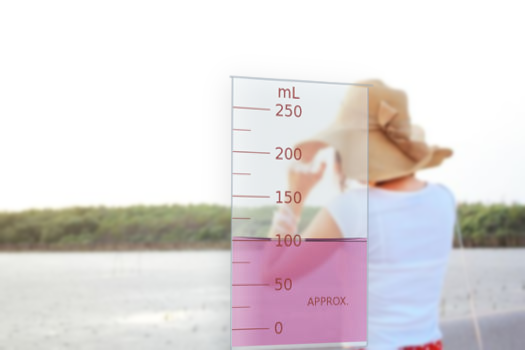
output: 100 mL
